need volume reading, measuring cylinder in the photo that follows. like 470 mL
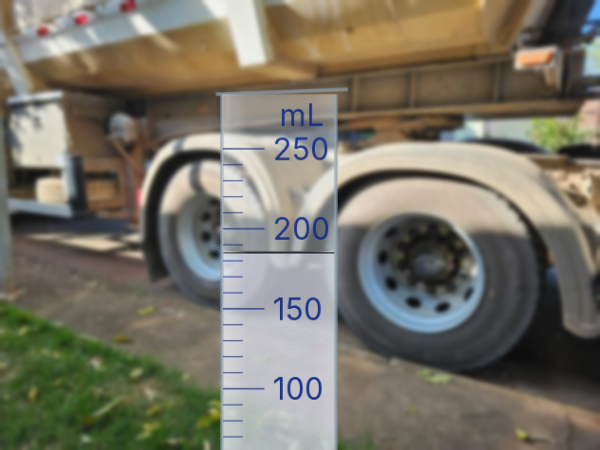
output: 185 mL
